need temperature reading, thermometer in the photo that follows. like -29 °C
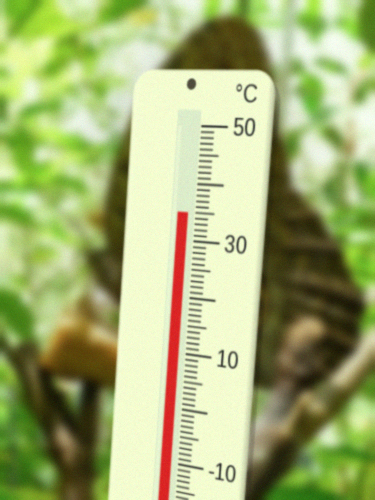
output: 35 °C
